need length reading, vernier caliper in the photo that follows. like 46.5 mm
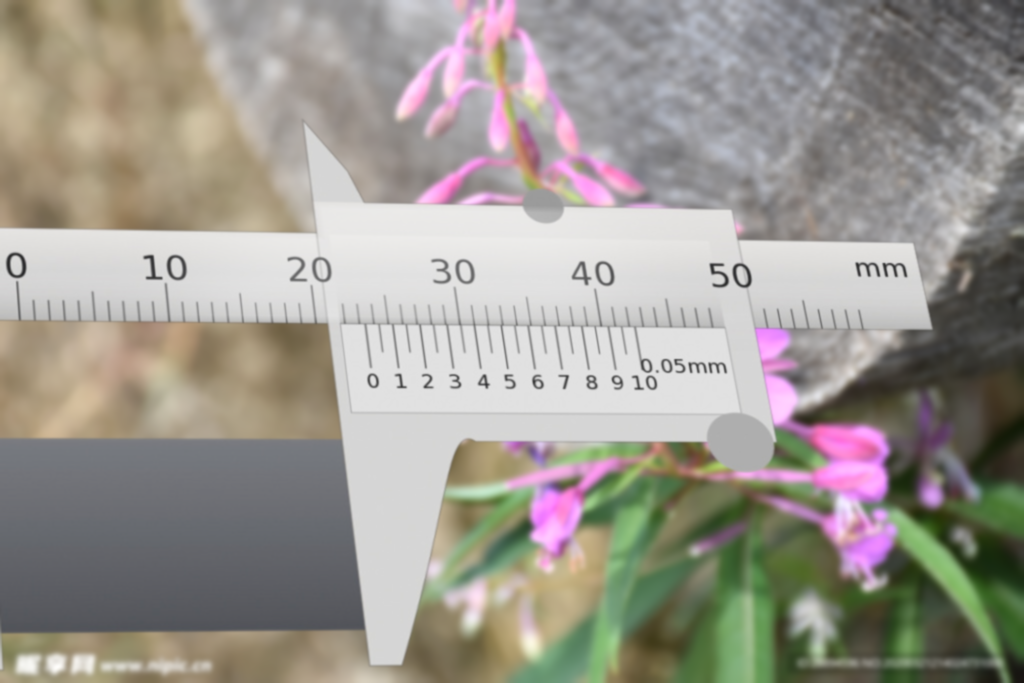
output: 23.4 mm
